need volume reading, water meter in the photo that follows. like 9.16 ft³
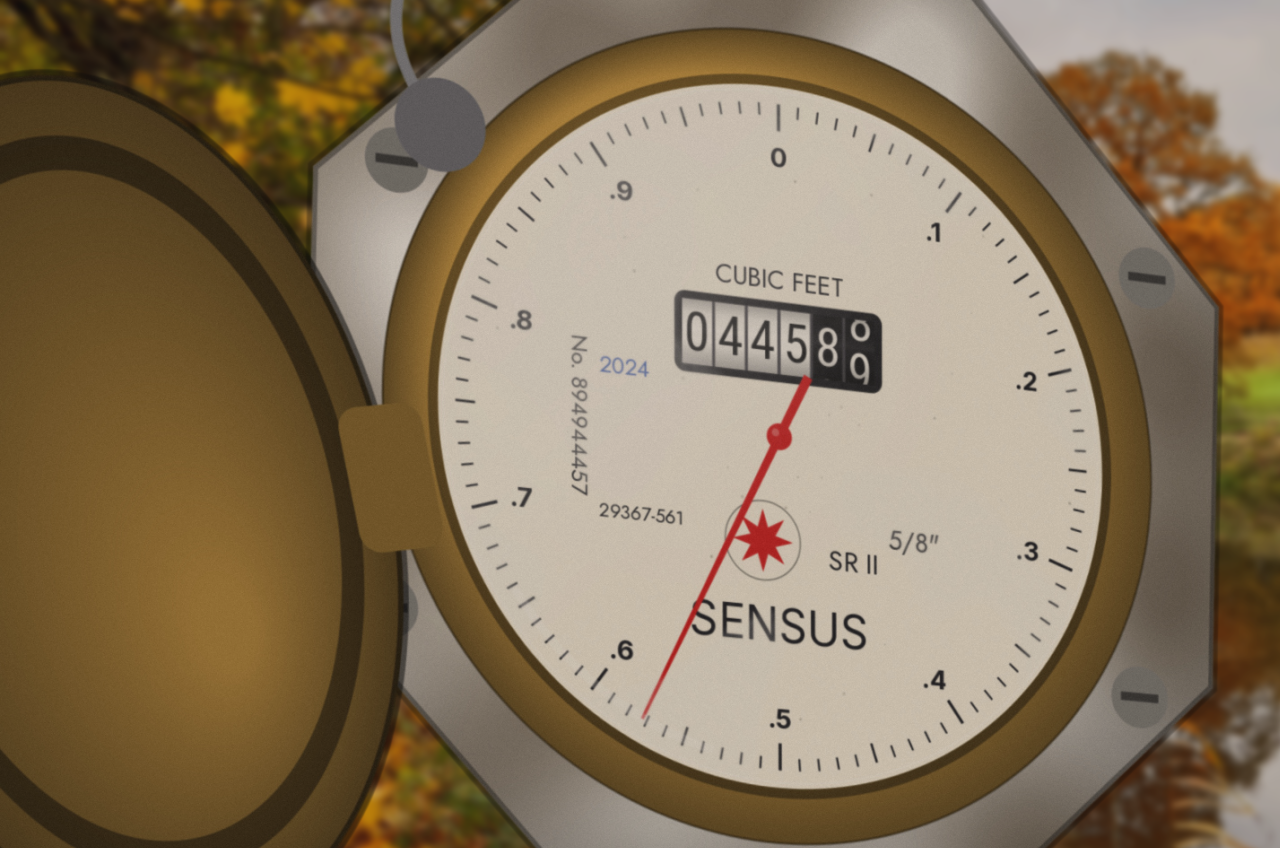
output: 44588.57 ft³
